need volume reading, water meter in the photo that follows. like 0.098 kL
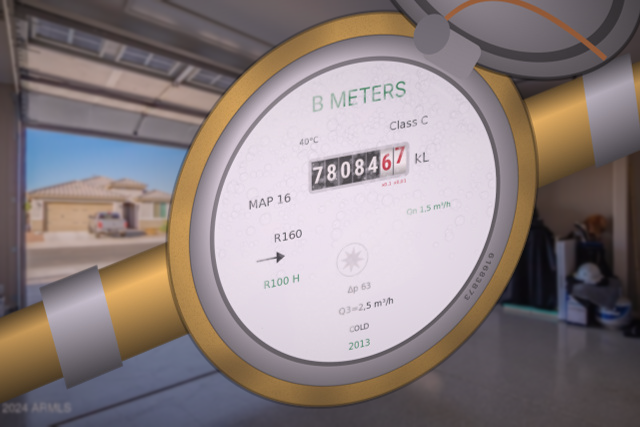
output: 78084.67 kL
